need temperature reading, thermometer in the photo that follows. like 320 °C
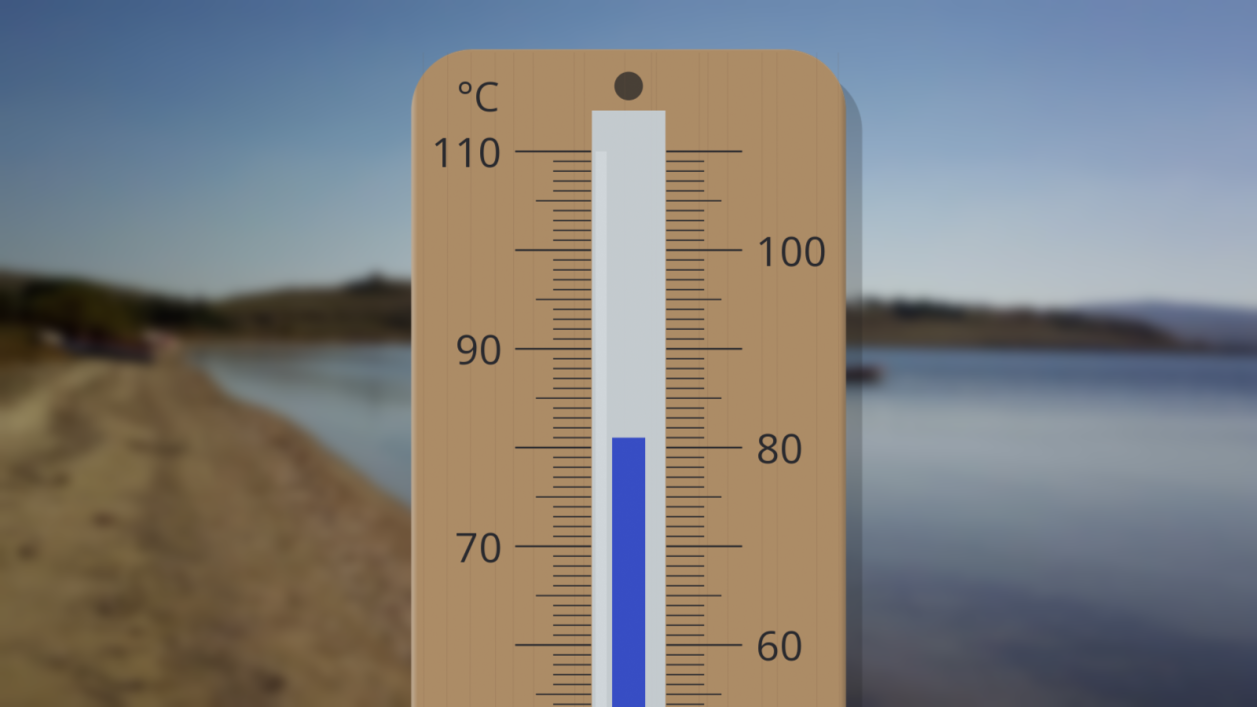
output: 81 °C
